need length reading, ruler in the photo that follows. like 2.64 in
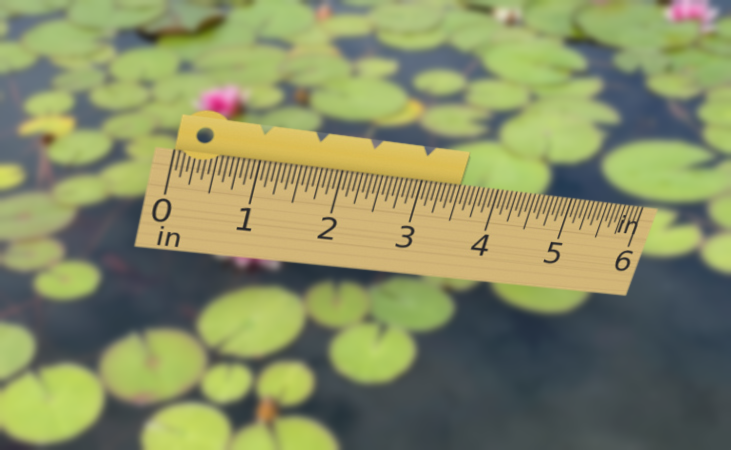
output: 3.5 in
